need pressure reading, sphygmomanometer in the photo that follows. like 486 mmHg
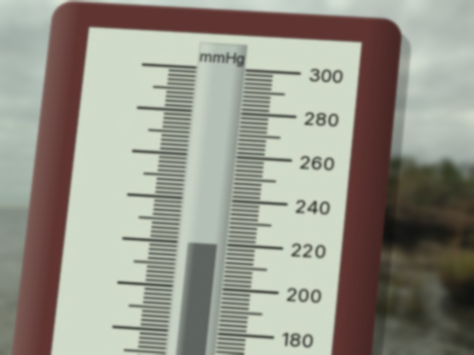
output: 220 mmHg
